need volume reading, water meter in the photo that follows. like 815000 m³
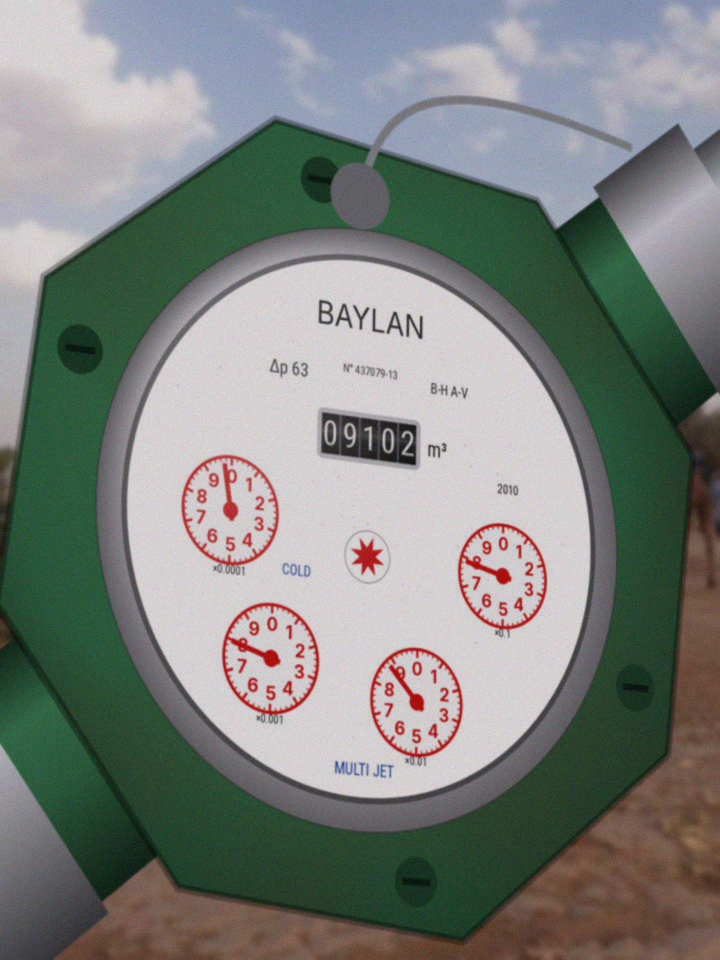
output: 9102.7879 m³
